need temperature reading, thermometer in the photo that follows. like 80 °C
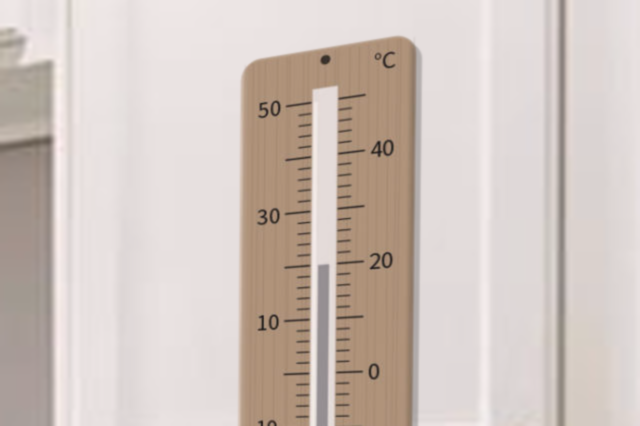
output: 20 °C
